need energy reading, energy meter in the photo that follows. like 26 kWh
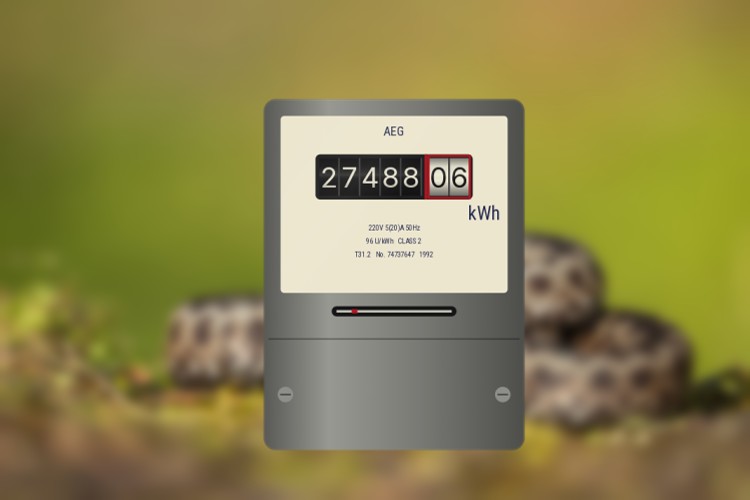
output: 27488.06 kWh
